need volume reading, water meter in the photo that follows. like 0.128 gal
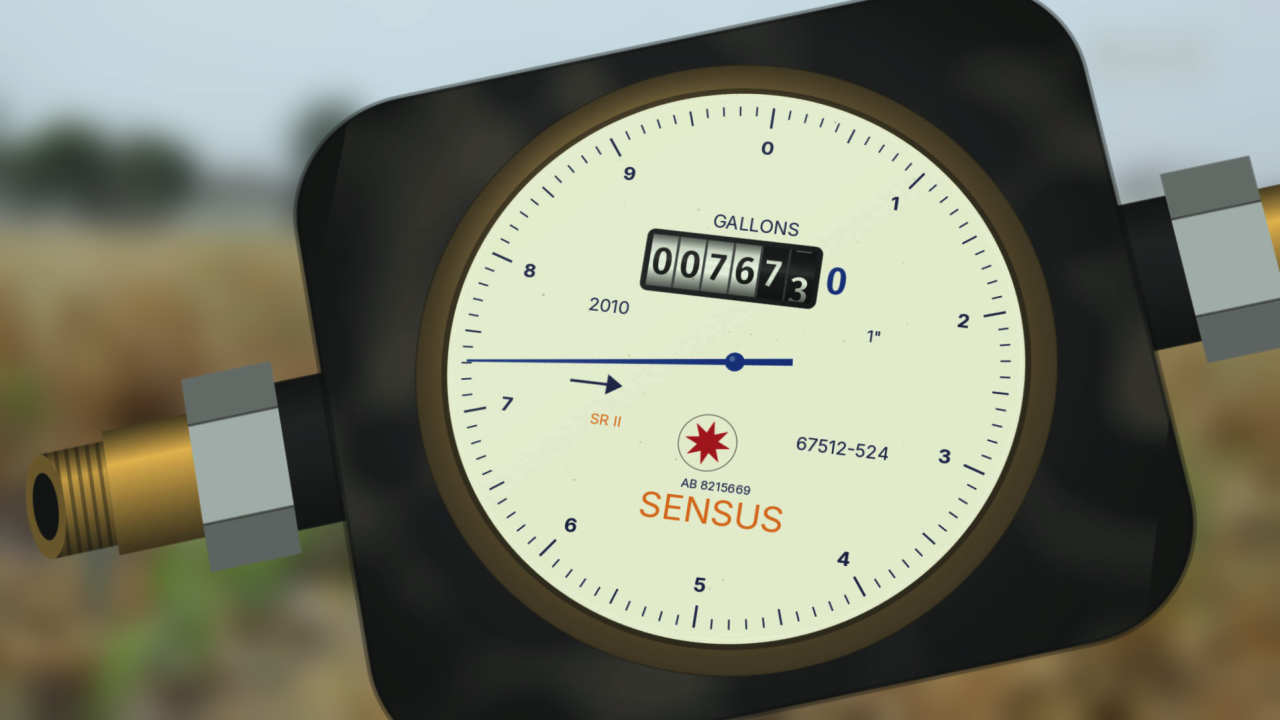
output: 76727.3 gal
